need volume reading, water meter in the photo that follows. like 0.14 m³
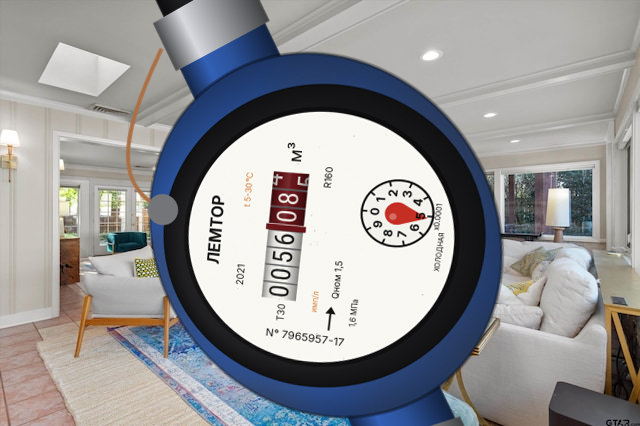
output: 56.0845 m³
